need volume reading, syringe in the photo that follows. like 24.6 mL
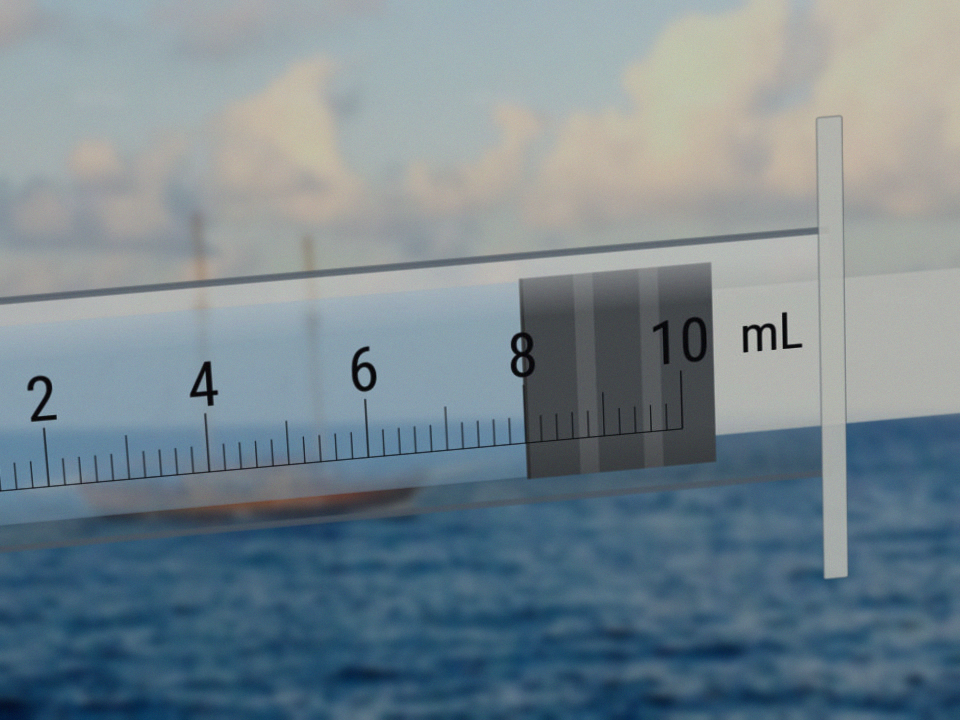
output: 8 mL
